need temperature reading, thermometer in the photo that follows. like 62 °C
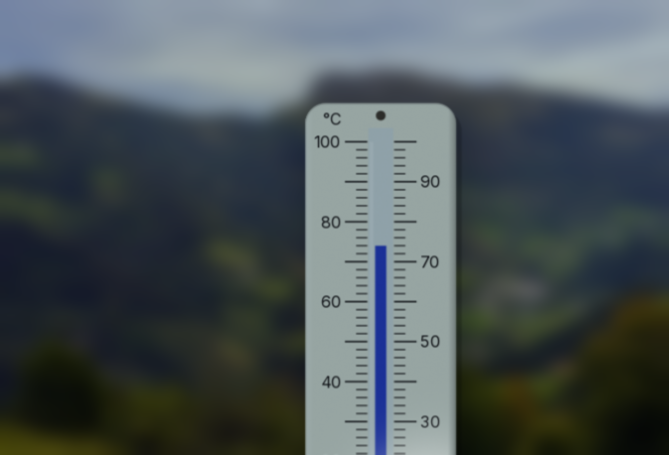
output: 74 °C
